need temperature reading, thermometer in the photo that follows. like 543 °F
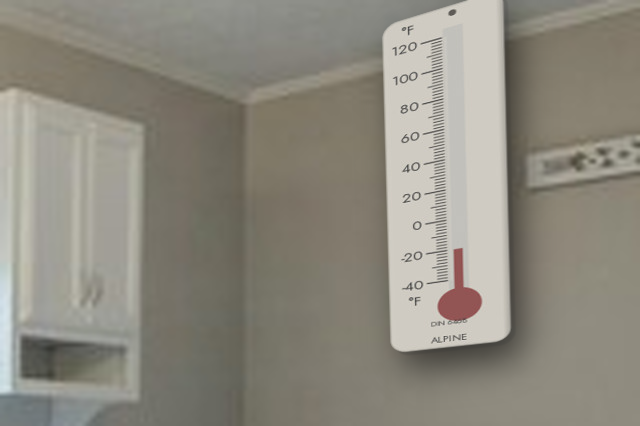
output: -20 °F
